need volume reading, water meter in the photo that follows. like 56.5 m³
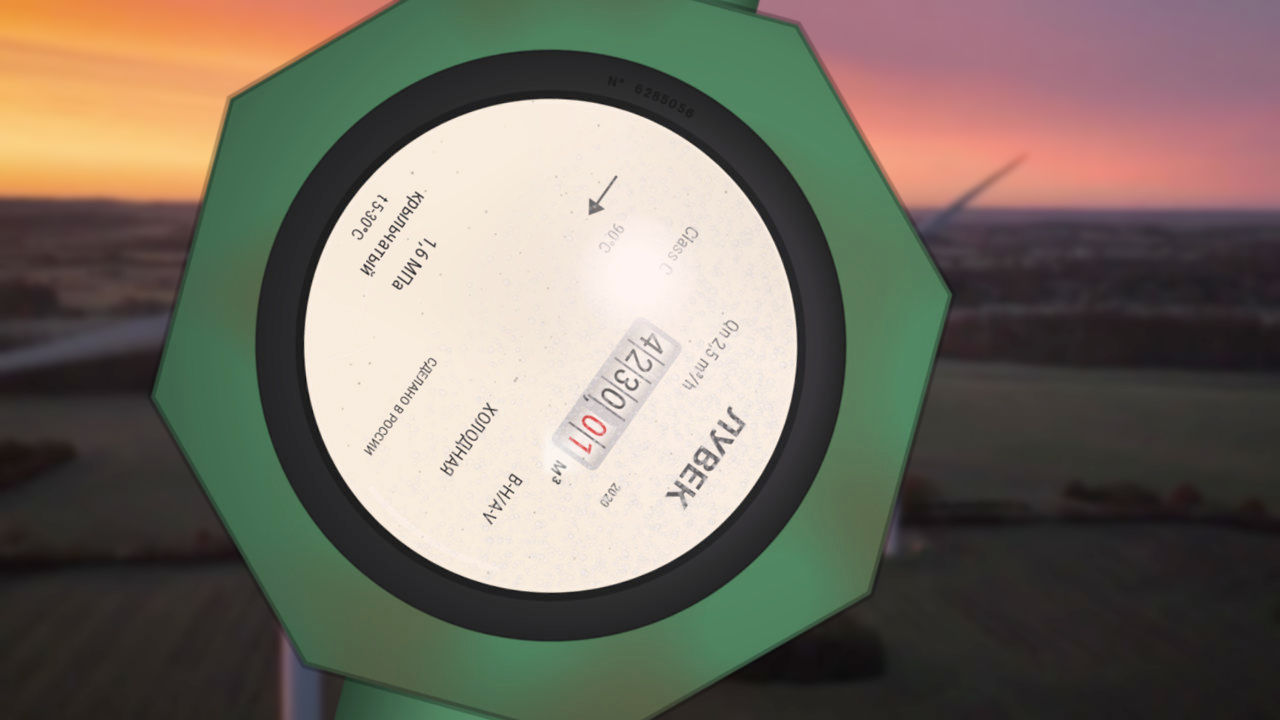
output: 4230.01 m³
